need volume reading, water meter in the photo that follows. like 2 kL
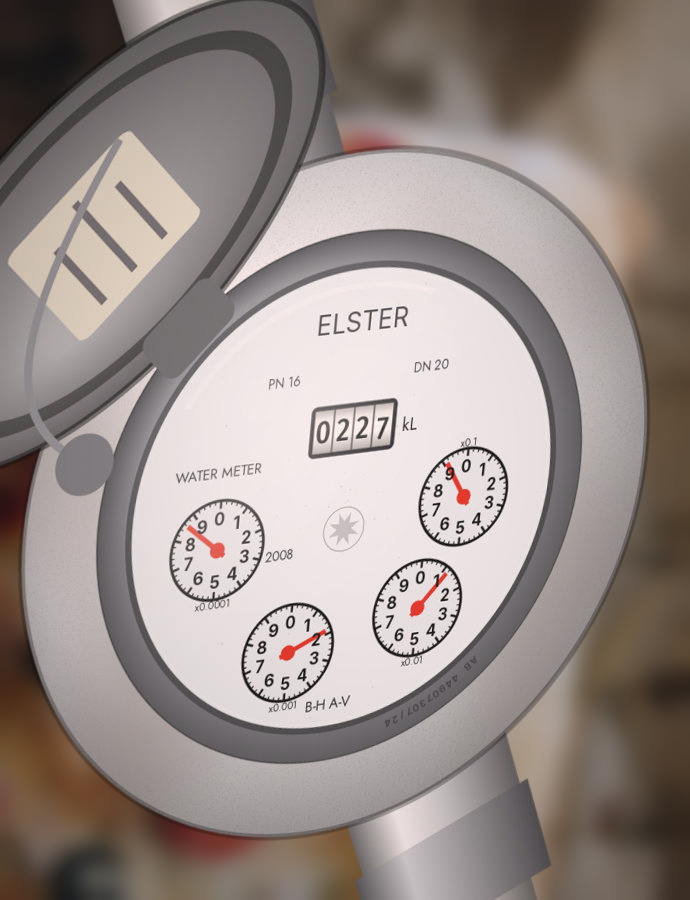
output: 226.9118 kL
